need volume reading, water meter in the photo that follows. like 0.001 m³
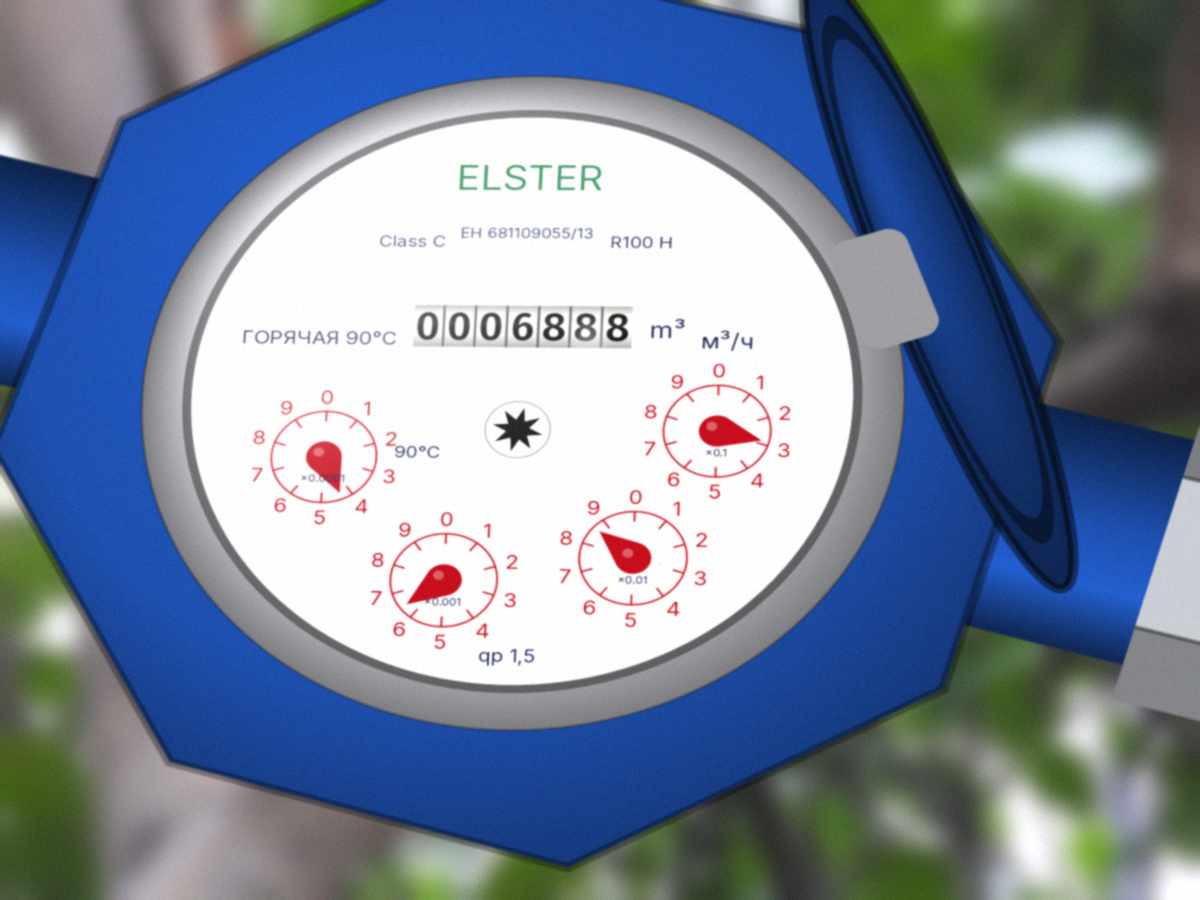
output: 6888.2864 m³
